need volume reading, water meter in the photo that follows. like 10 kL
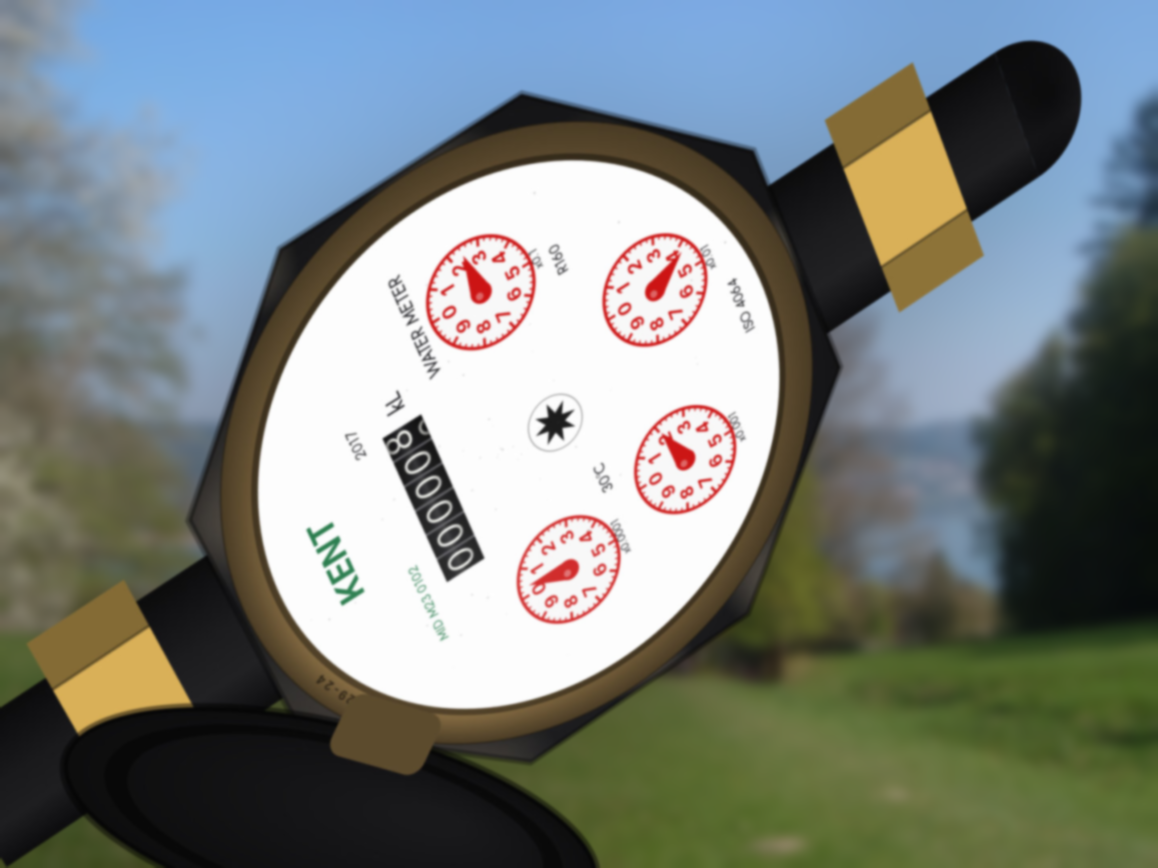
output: 8.2420 kL
